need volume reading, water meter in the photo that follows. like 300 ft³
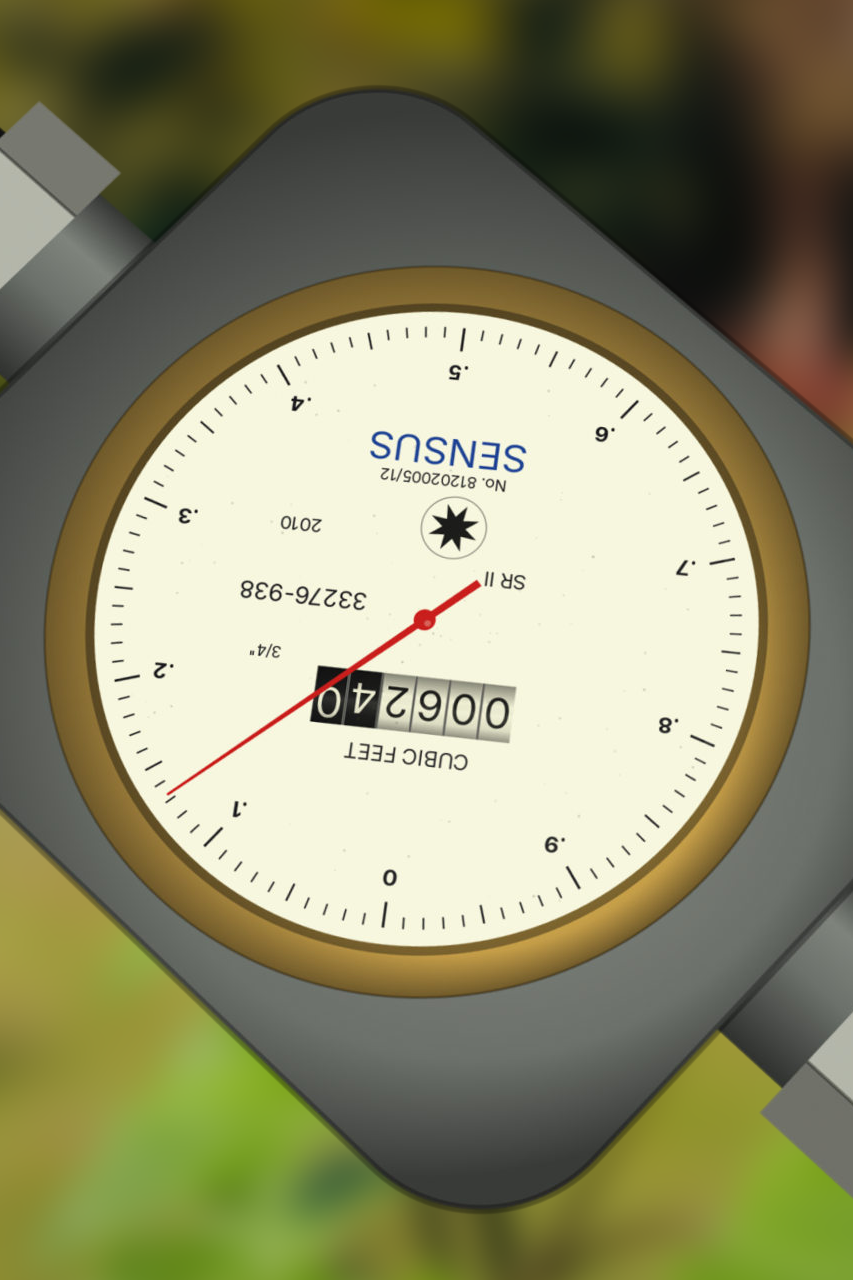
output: 6240.13 ft³
